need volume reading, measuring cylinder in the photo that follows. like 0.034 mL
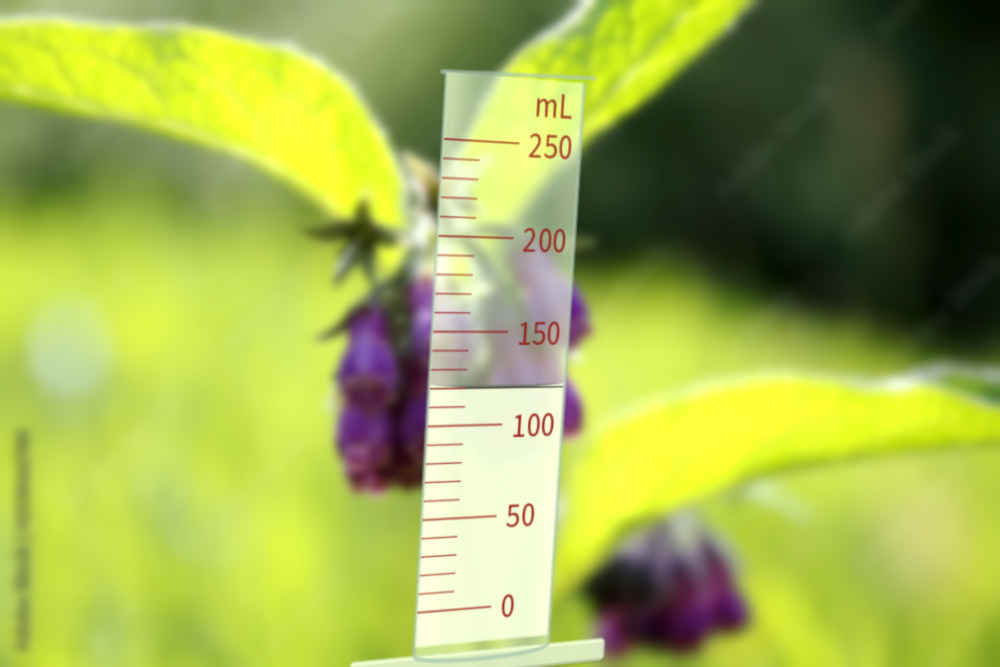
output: 120 mL
